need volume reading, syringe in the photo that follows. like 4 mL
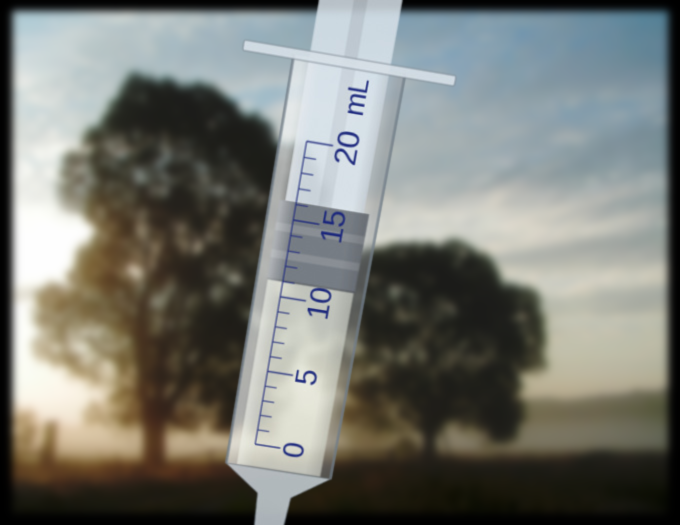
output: 11 mL
